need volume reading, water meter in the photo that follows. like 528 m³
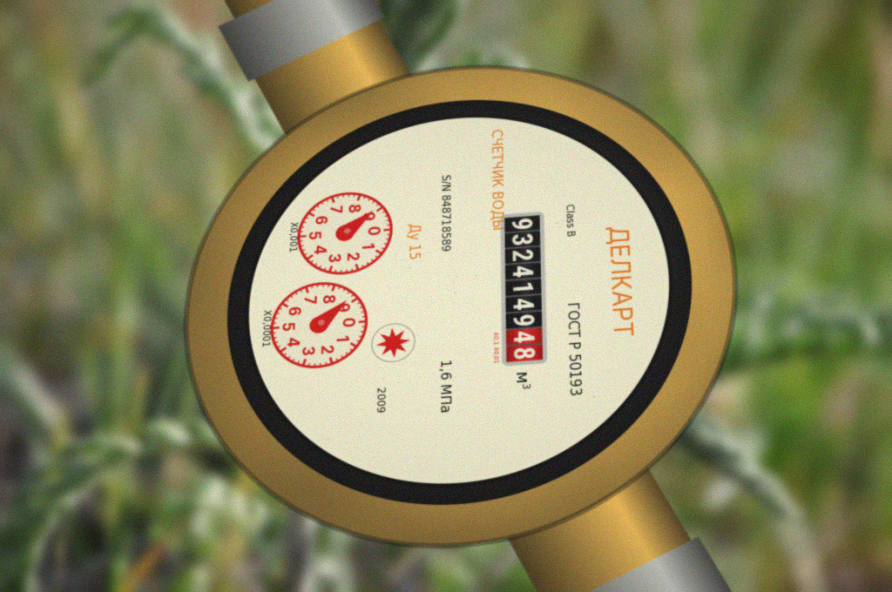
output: 9324149.4888 m³
